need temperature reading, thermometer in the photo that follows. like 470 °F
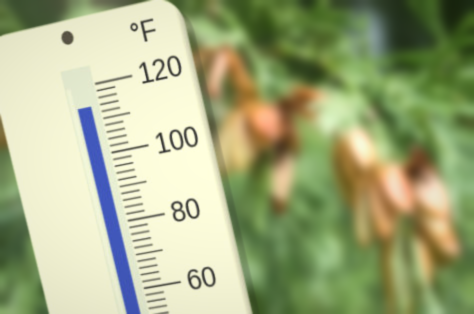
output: 114 °F
